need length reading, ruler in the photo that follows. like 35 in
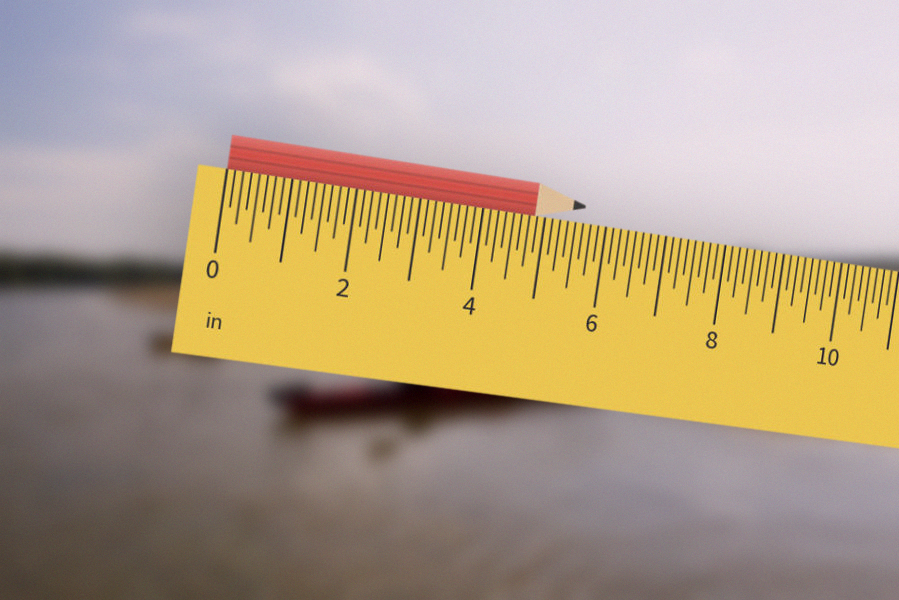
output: 5.625 in
